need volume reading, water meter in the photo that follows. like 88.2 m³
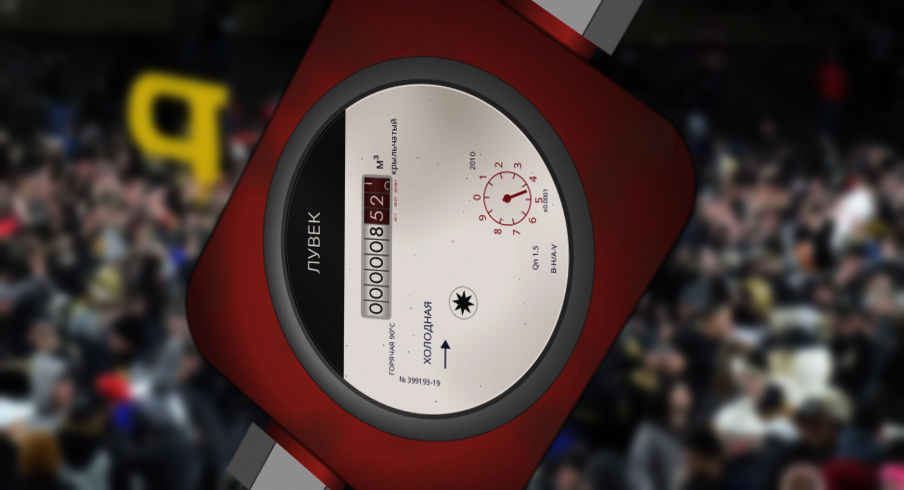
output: 8.5214 m³
